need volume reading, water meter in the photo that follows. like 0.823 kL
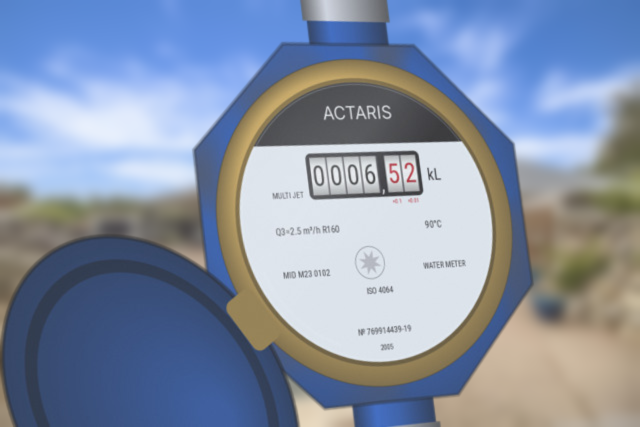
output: 6.52 kL
